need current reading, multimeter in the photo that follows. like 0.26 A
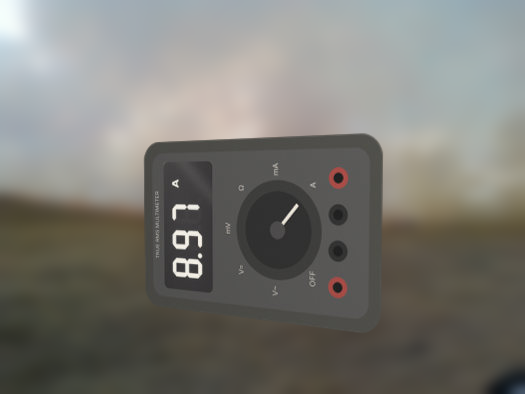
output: 8.97 A
